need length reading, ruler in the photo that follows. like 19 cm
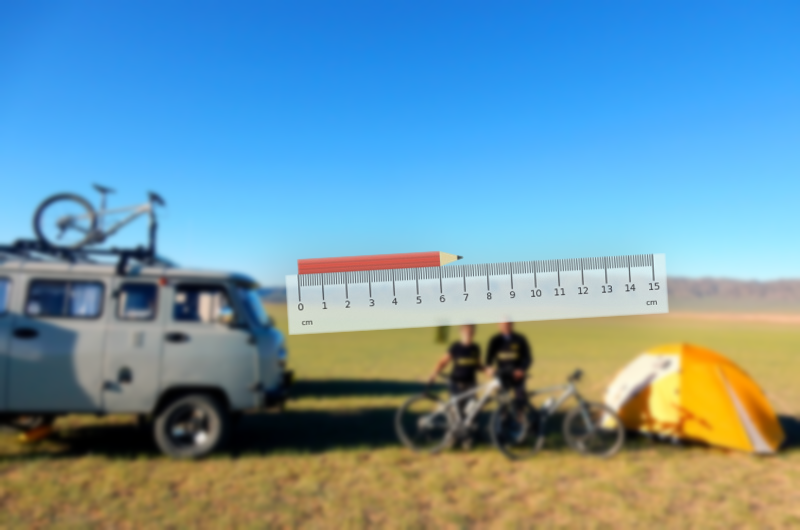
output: 7 cm
